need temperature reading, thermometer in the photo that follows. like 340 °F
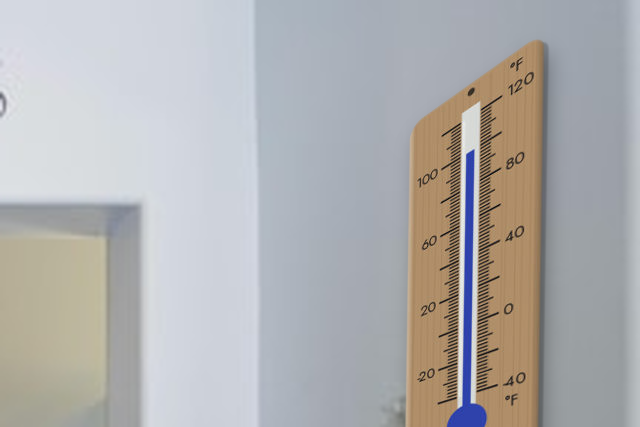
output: 100 °F
